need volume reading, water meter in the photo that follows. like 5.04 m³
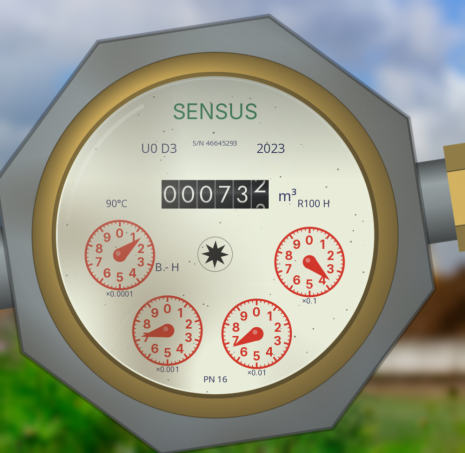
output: 732.3671 m³
